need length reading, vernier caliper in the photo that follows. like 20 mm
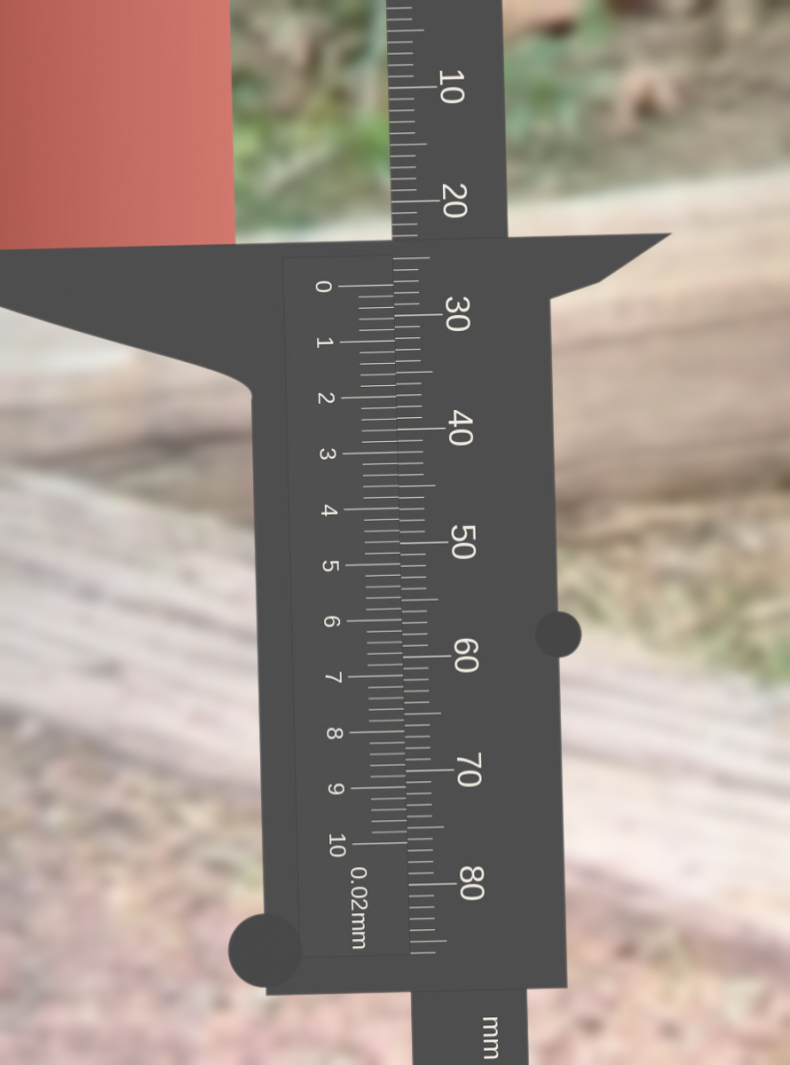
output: 27.3 mm
